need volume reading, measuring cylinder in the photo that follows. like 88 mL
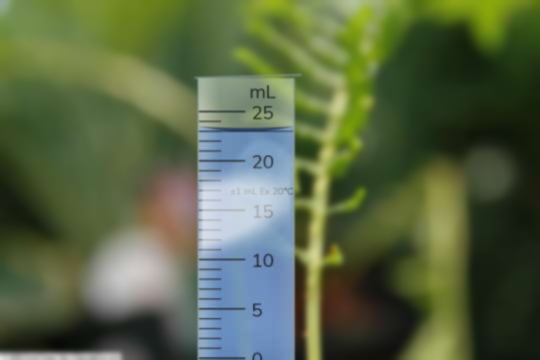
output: 23 mL
